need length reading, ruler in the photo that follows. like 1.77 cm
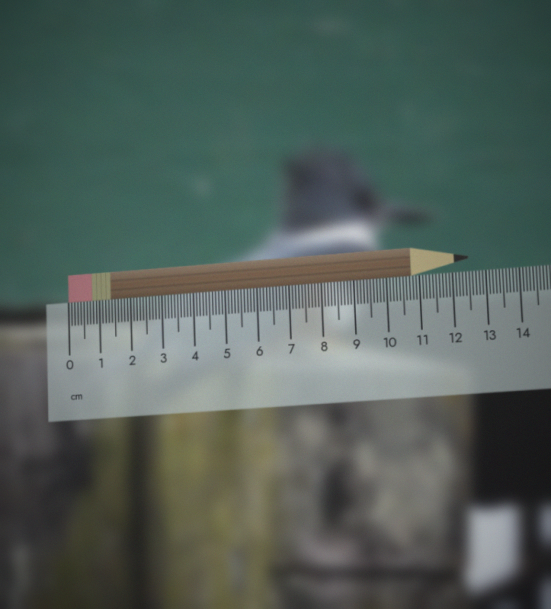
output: 12.5 cm
